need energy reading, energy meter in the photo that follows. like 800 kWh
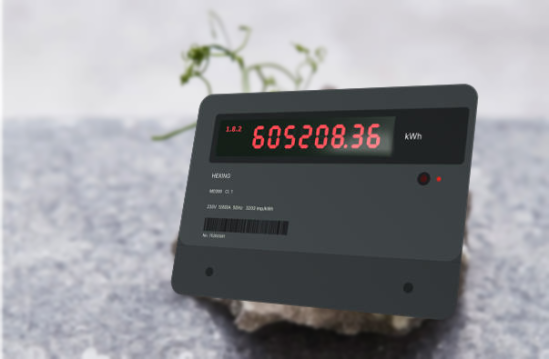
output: 605208.36 kWh
